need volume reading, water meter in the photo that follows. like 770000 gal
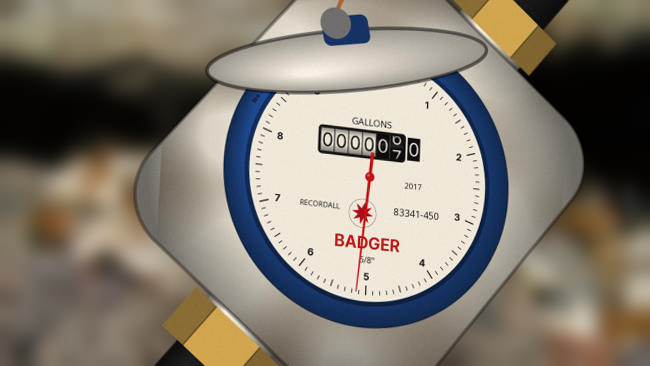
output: 65.1 gal
